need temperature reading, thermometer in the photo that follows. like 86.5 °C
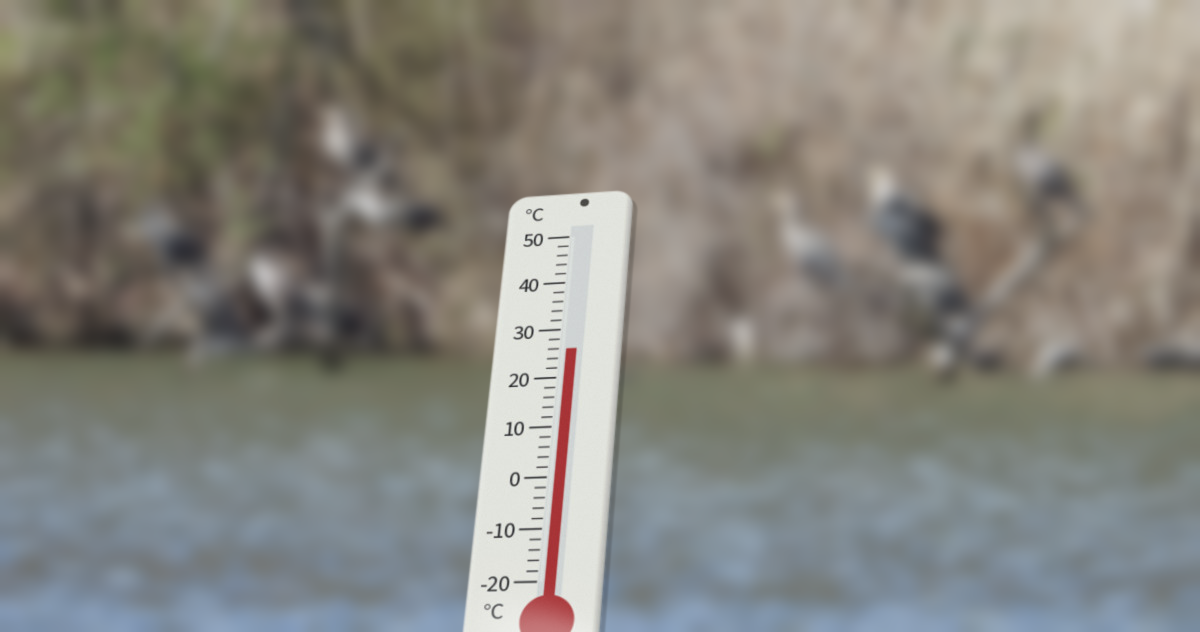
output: 26 °C
